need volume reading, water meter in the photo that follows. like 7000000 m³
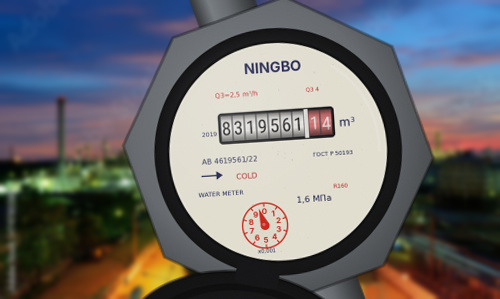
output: 8319561.139 m³
